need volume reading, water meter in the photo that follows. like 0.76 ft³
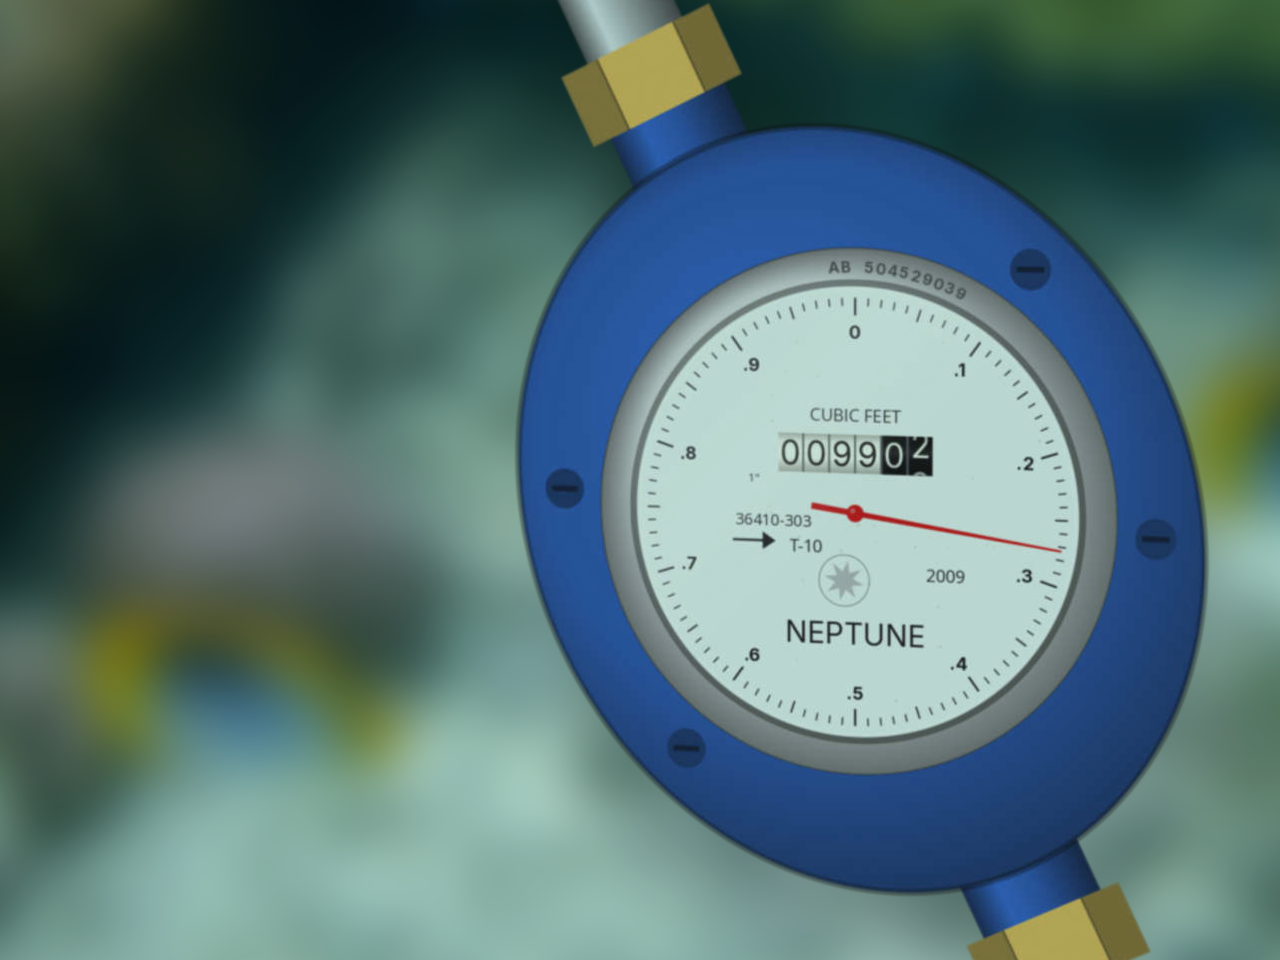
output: 9902.27 ft³
